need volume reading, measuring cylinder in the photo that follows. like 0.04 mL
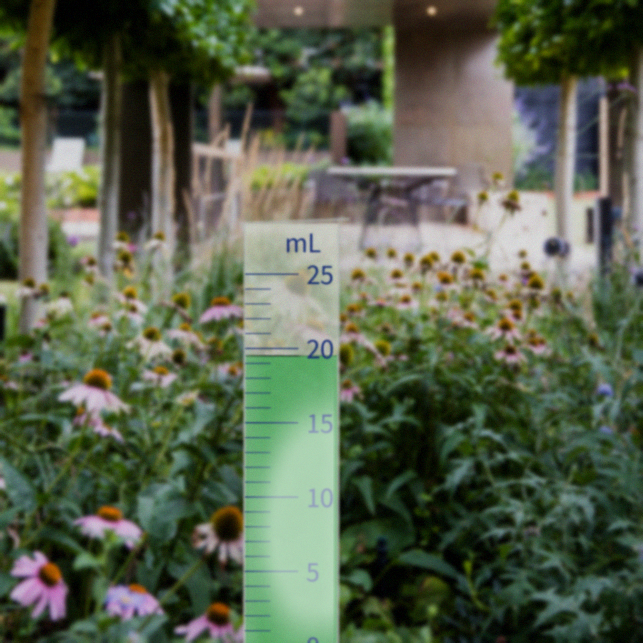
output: 19.5 mL
